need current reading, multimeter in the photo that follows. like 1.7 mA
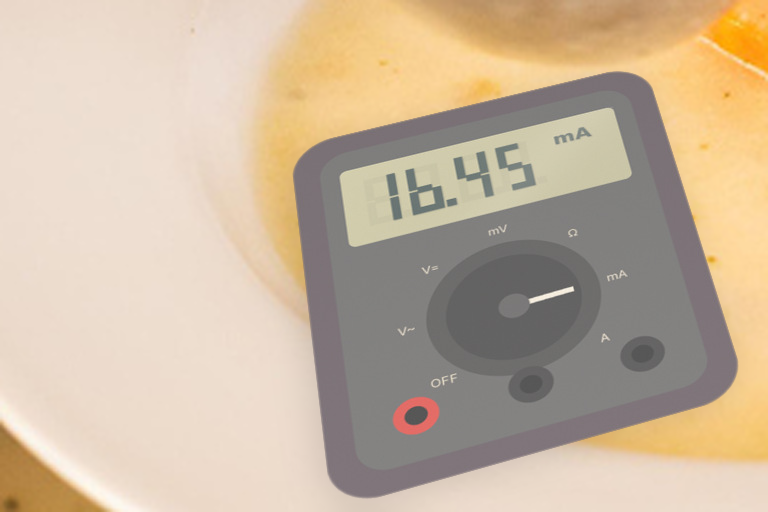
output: 16.45 mA
